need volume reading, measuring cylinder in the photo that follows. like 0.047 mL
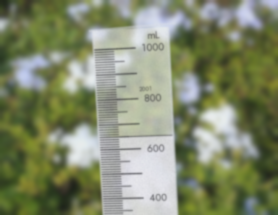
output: 650 mL
